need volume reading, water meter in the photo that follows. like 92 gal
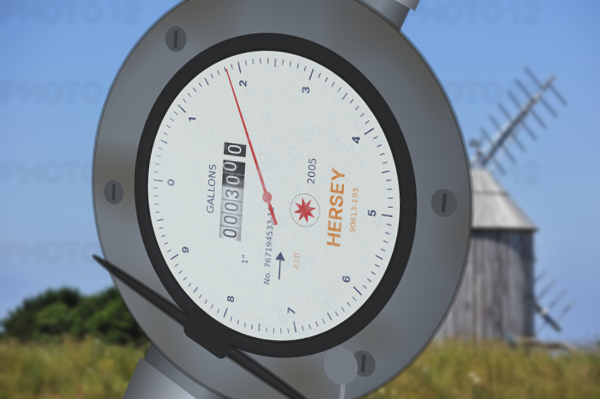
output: 3001.8 gal
